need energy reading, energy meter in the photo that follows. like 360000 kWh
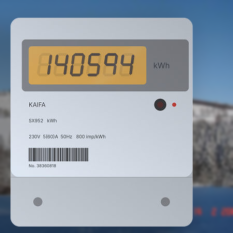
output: 140594 kWh
